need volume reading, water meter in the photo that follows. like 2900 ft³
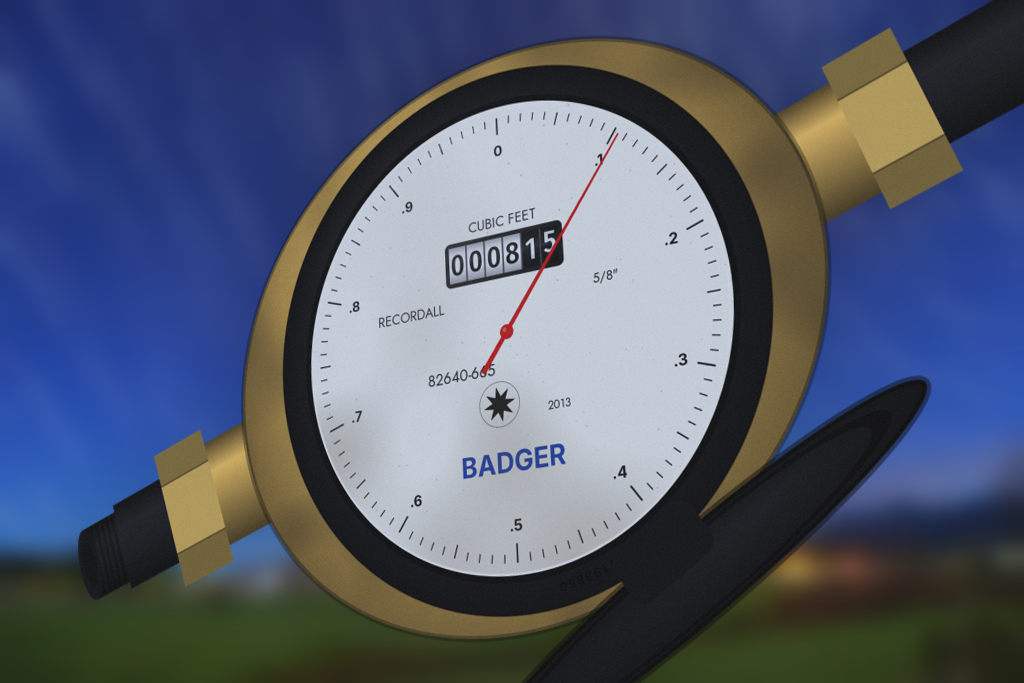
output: 815.10 ft³
